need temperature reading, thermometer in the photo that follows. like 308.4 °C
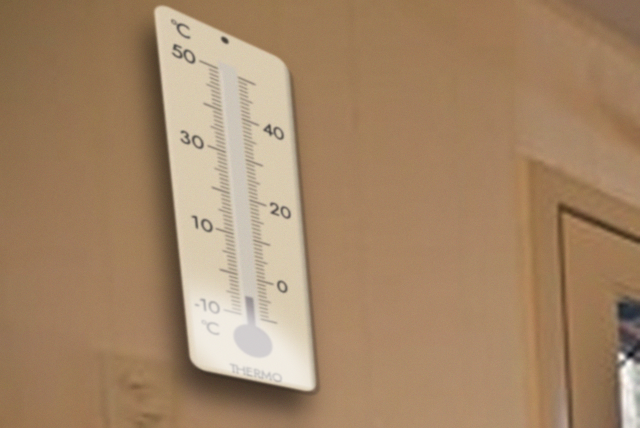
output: -5 °C
